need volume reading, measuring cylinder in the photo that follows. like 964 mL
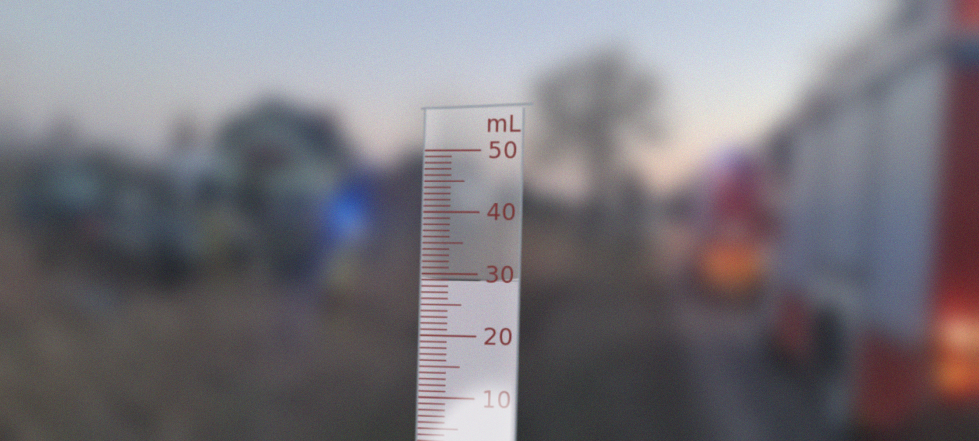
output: 29 mL
